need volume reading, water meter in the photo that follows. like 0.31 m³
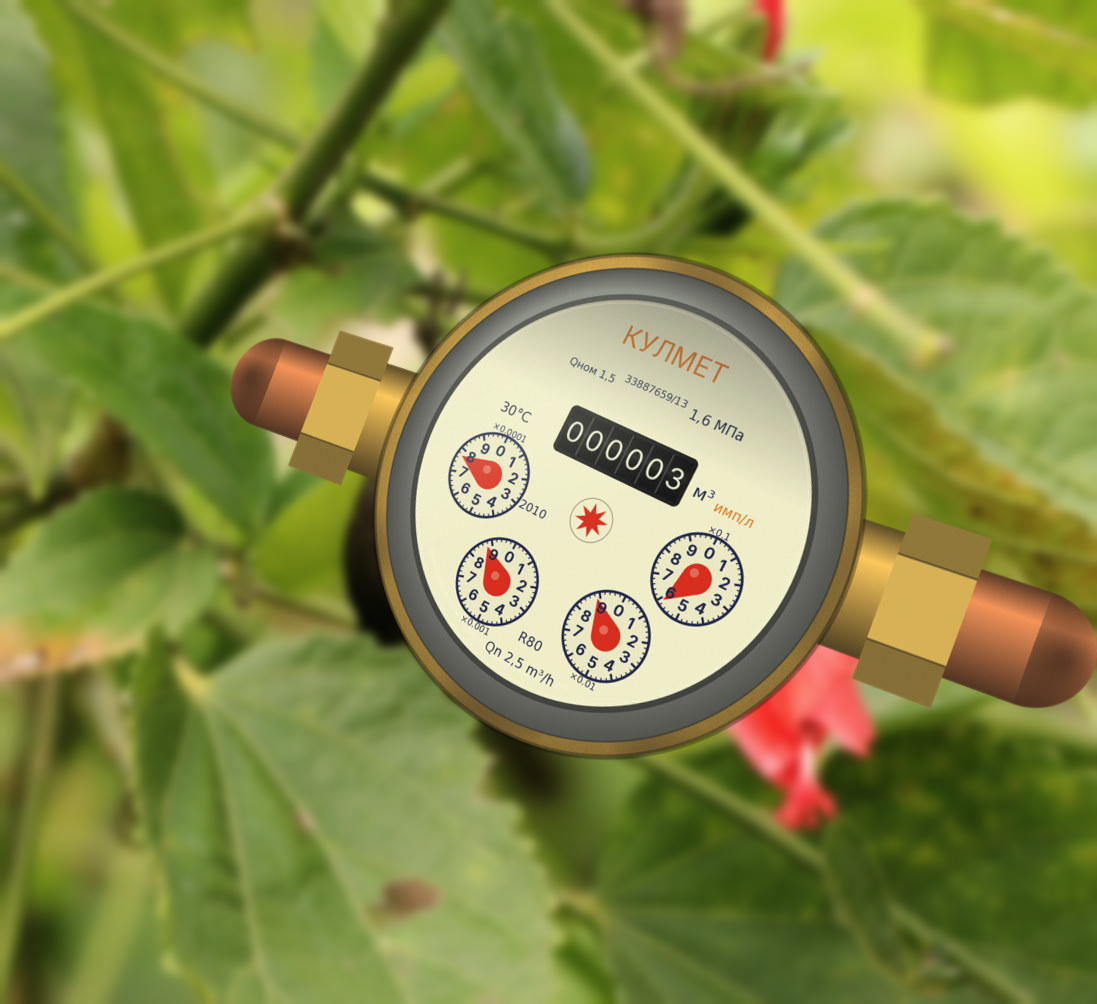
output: 3.5887 m³
